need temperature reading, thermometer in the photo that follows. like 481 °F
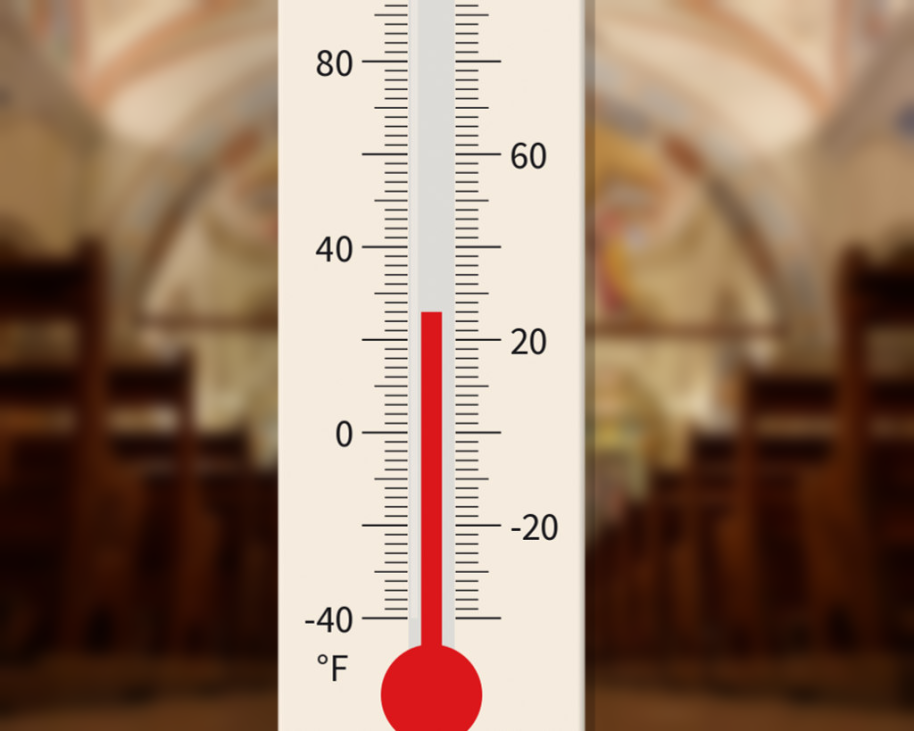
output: 26 °F
